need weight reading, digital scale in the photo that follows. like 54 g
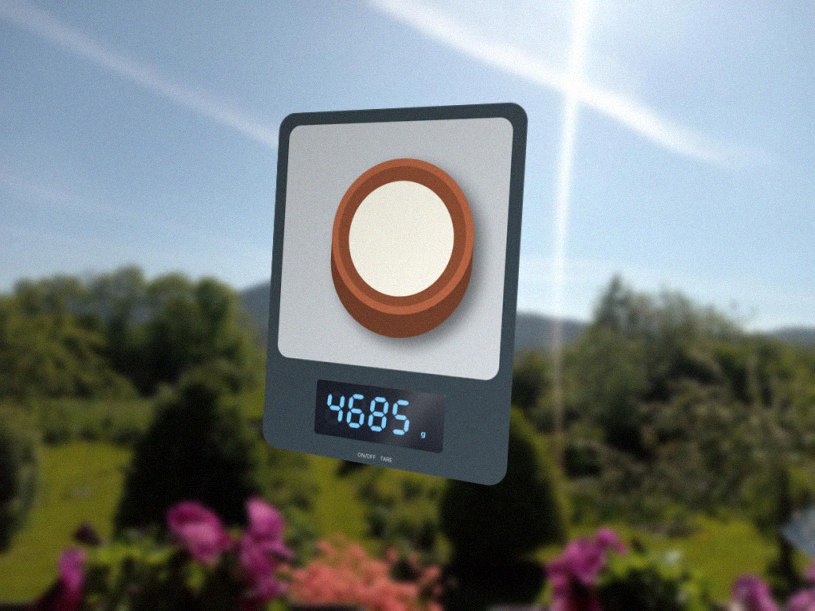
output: 4685 g
